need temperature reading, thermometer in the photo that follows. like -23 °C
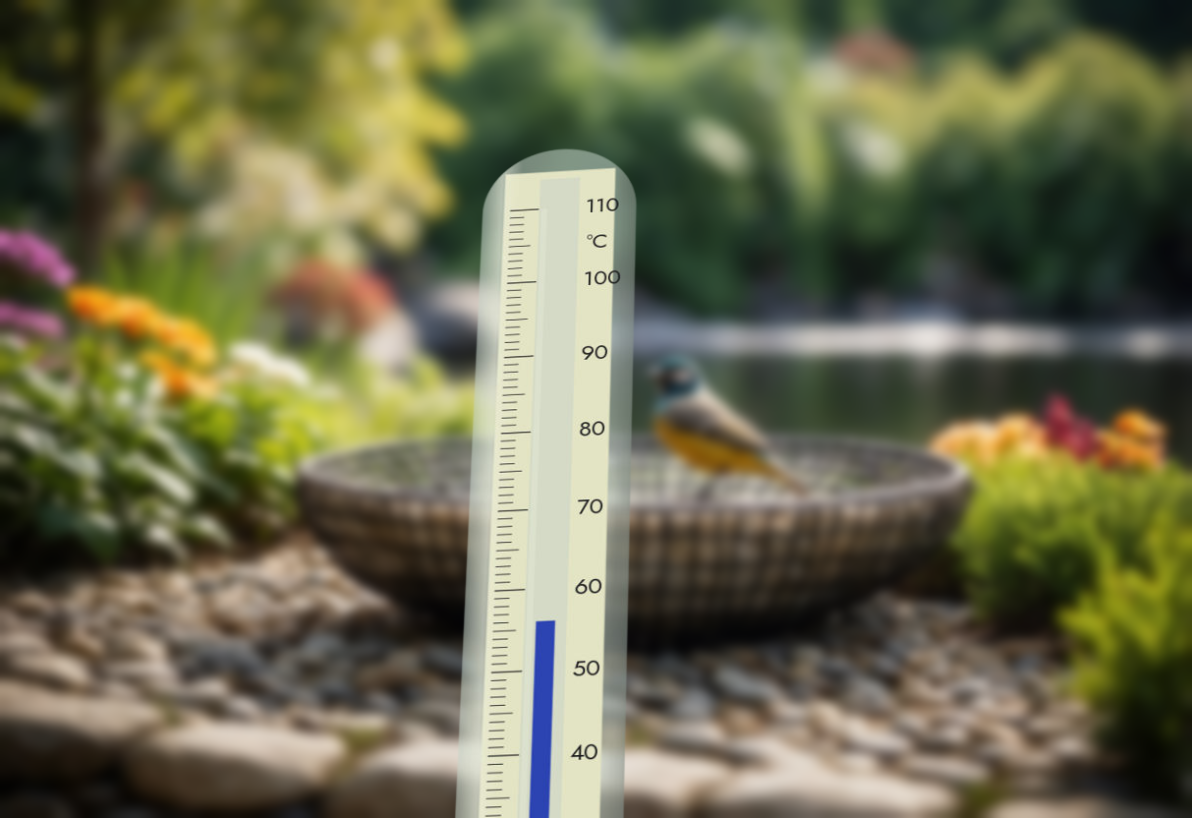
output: 56 °C
